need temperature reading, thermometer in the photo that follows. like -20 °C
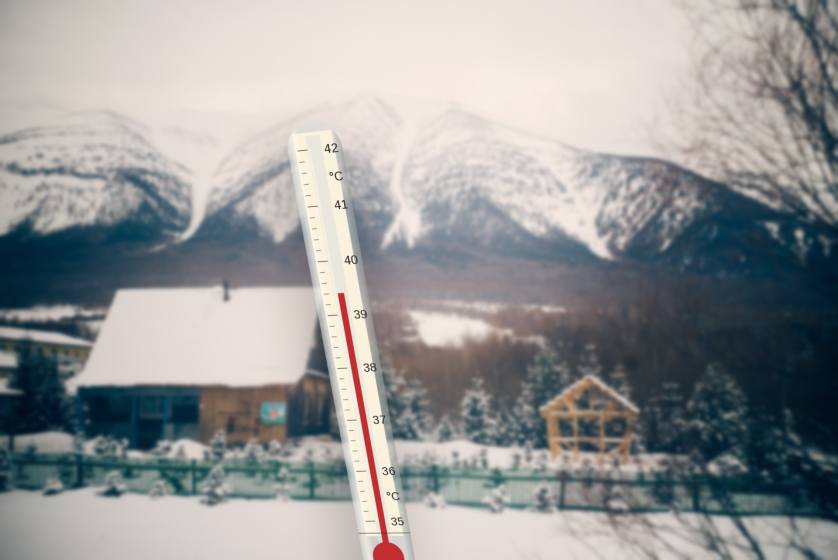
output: 39.4 °C
